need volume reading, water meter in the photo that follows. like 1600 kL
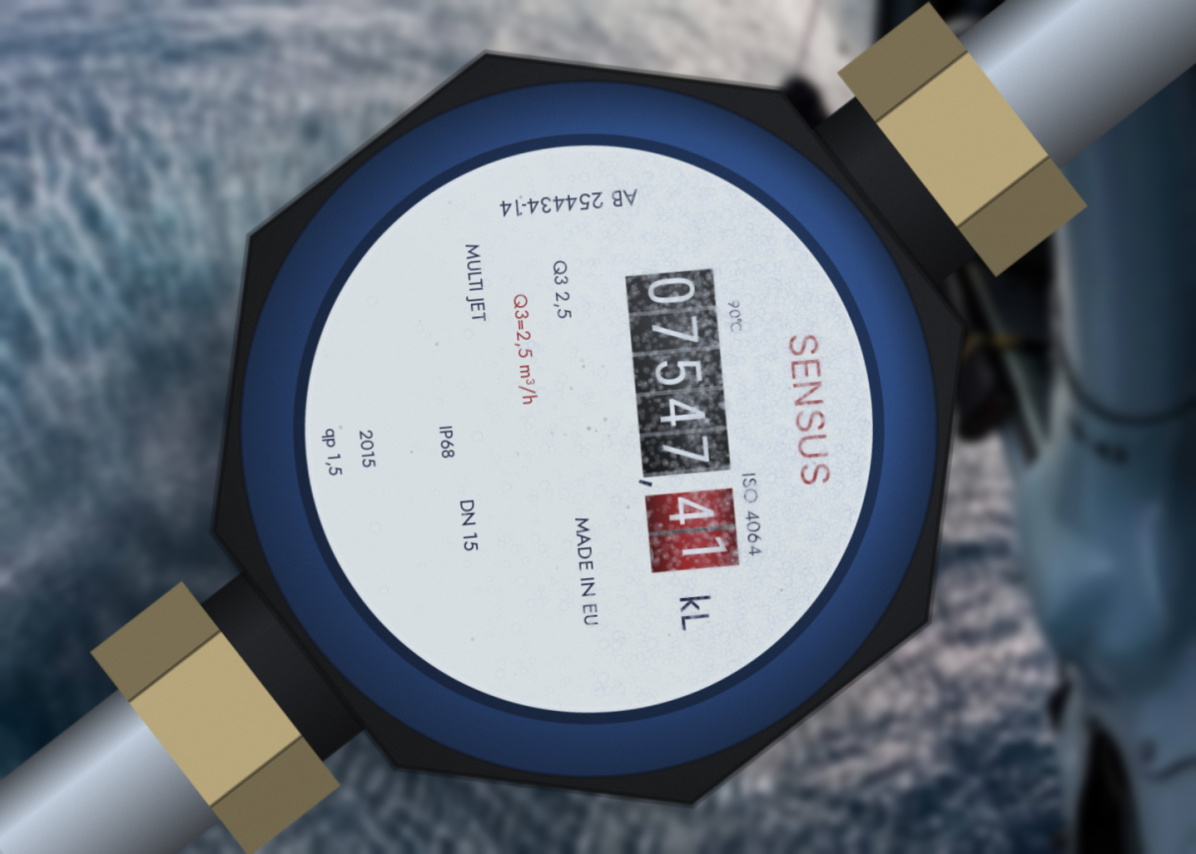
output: 7547.41 kL
